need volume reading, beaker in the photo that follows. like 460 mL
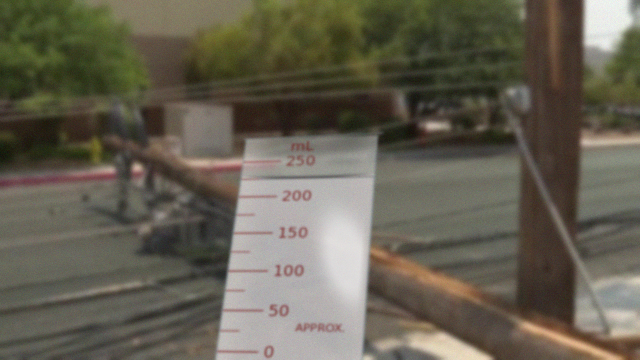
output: 225 mL
